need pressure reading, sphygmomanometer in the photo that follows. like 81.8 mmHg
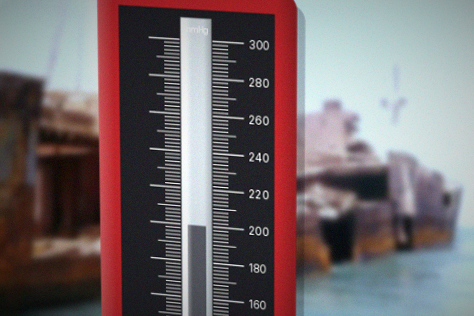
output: 200 mmHg
